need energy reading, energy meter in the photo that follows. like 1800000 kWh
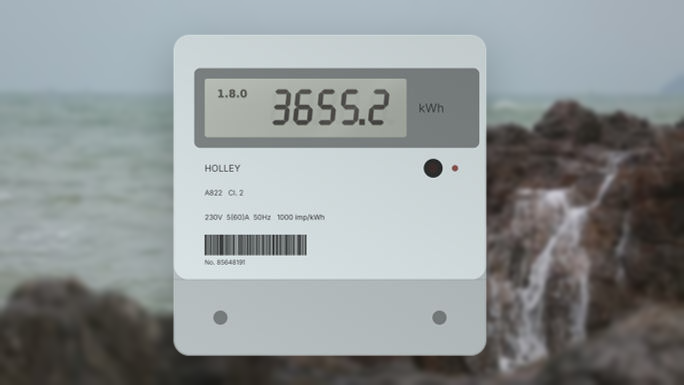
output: 3655.2 kWh
